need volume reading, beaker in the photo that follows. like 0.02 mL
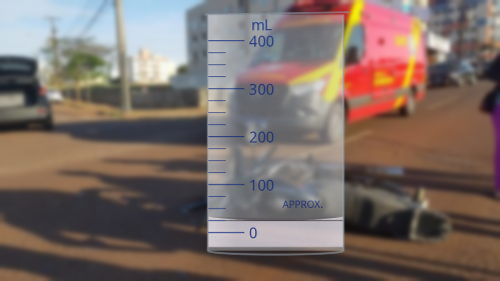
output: 25 mL
